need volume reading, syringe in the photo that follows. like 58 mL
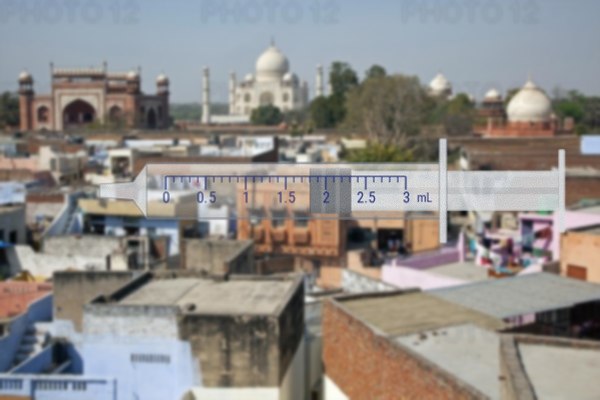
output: 1.8 mL
